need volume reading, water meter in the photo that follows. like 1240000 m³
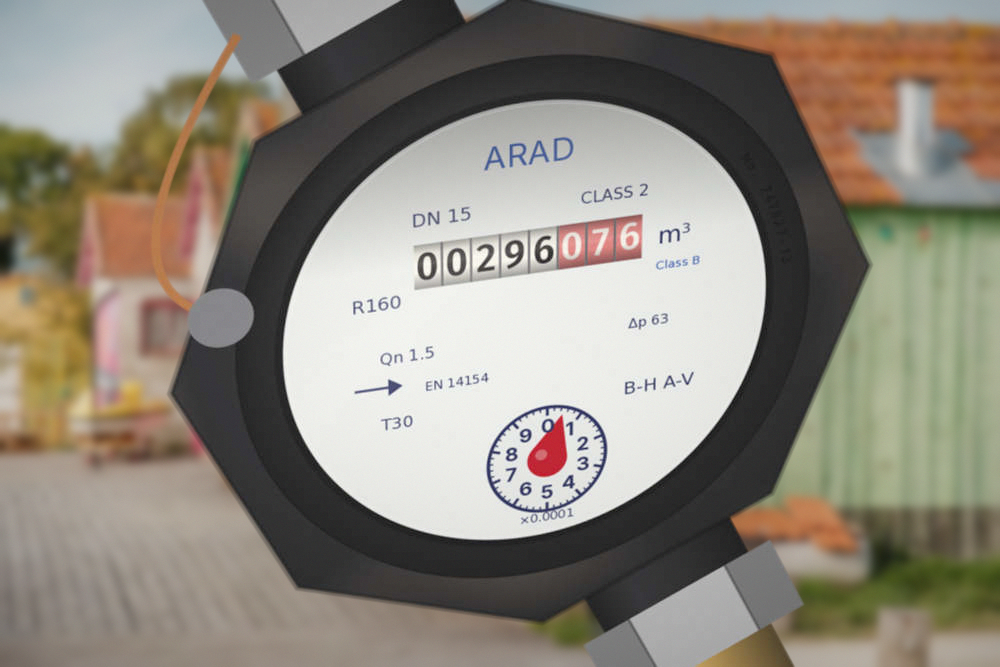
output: 296.0760 m³
